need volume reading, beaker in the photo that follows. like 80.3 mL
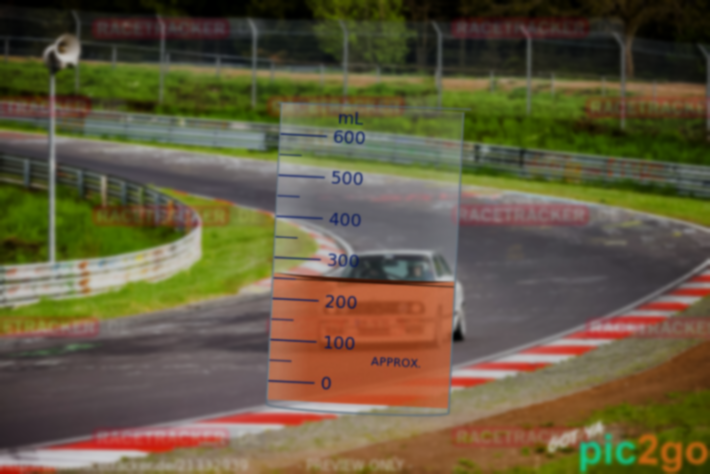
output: 250 mL
